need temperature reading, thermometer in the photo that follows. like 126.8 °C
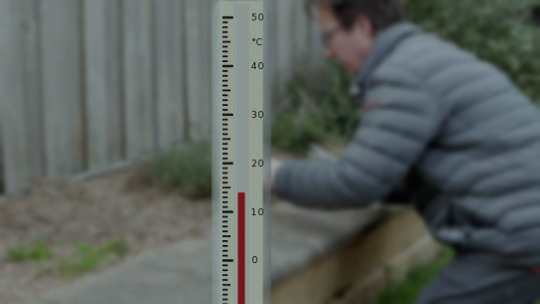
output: 14 °C
